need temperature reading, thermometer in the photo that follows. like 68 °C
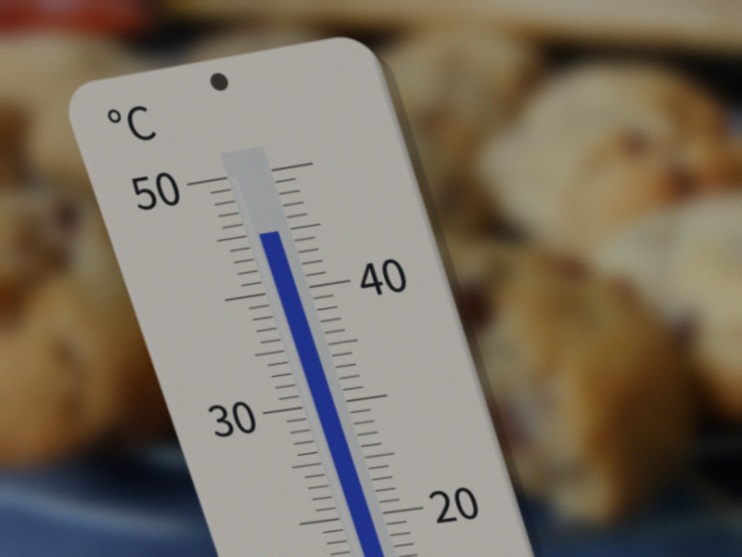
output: 45 °C
